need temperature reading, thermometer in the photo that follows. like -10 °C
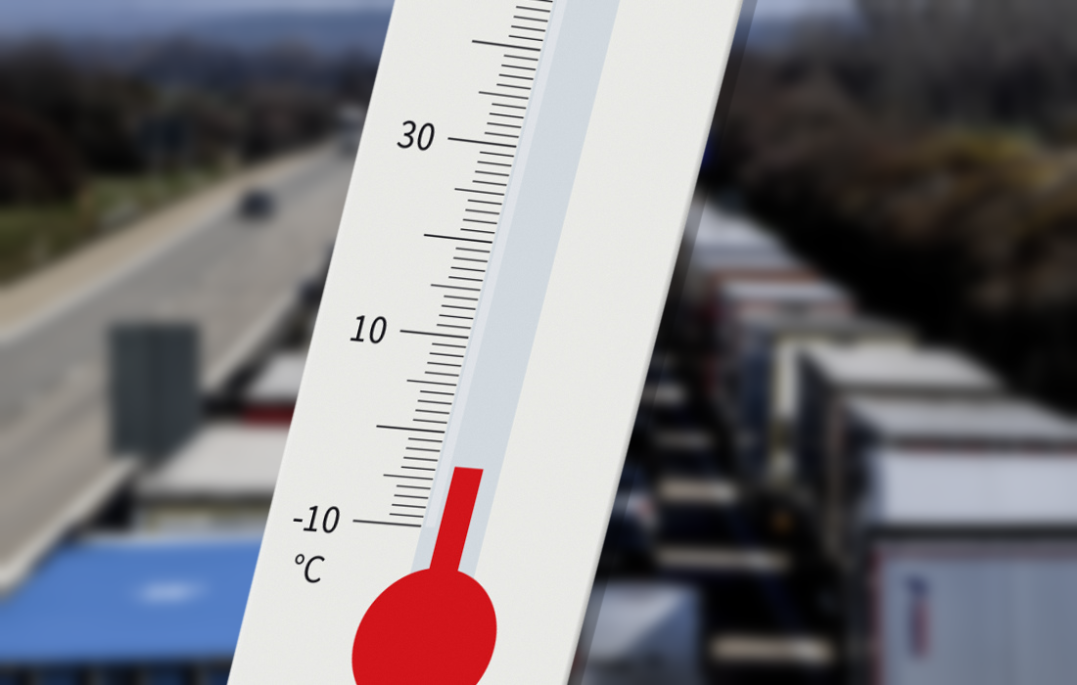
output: -3.5 °C
